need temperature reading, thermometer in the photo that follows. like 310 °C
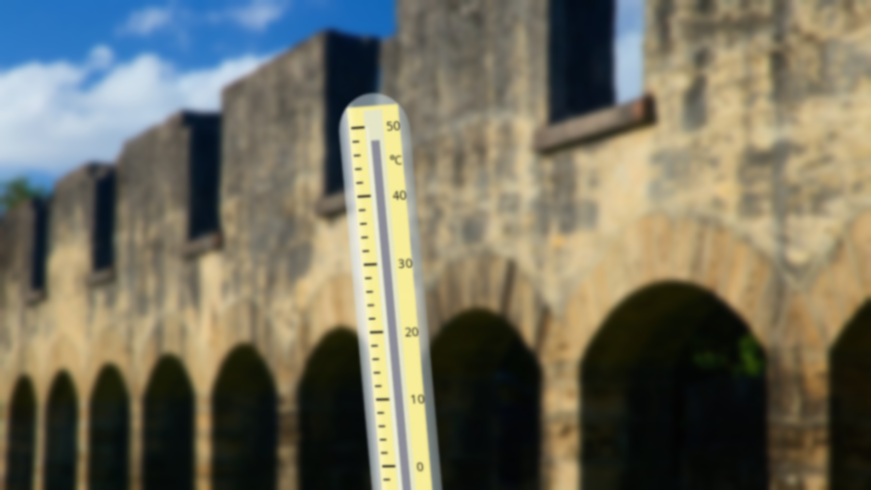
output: 48 °C
